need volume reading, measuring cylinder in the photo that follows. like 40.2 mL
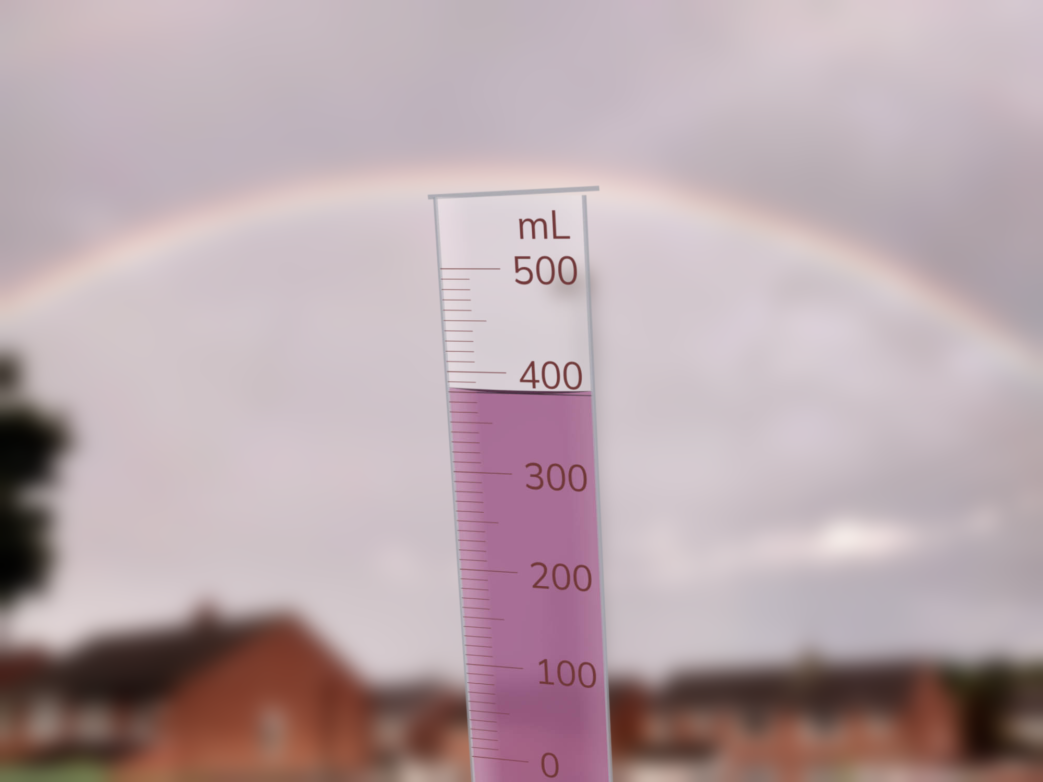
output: 380 mL
